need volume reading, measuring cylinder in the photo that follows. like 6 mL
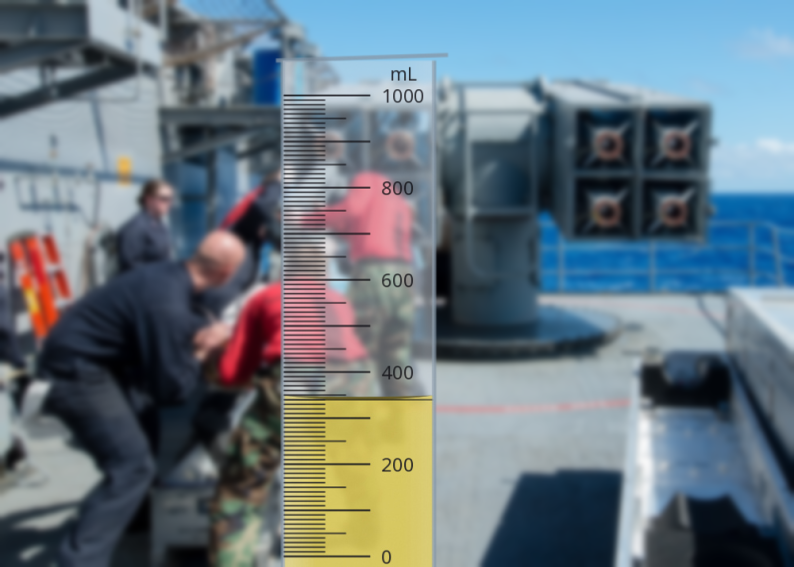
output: 340 mL
